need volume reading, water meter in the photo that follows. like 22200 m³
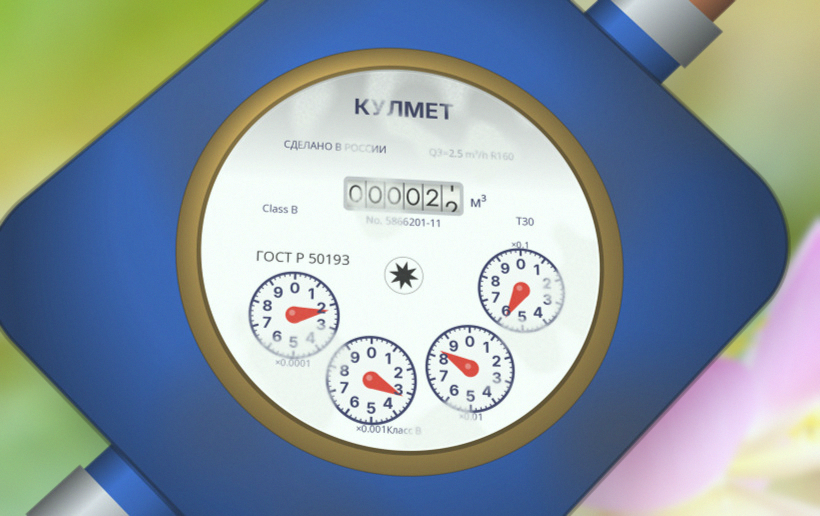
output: 21.5832 m³
